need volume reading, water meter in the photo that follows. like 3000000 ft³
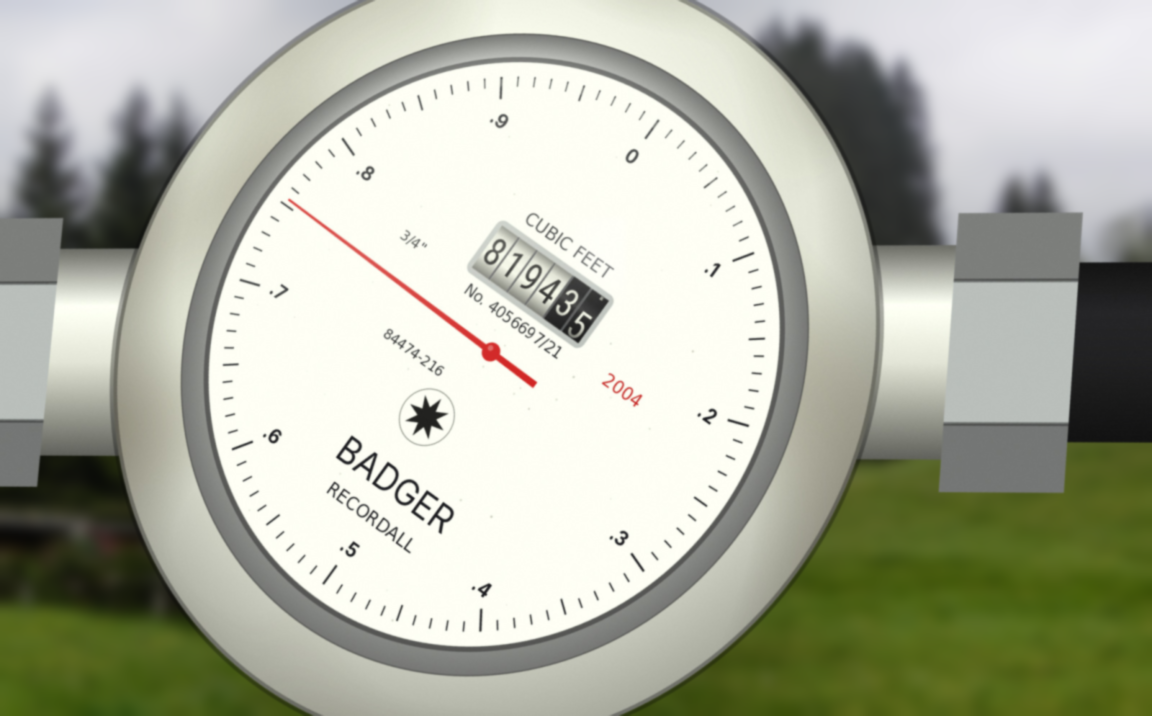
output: 819434.75 ft³
